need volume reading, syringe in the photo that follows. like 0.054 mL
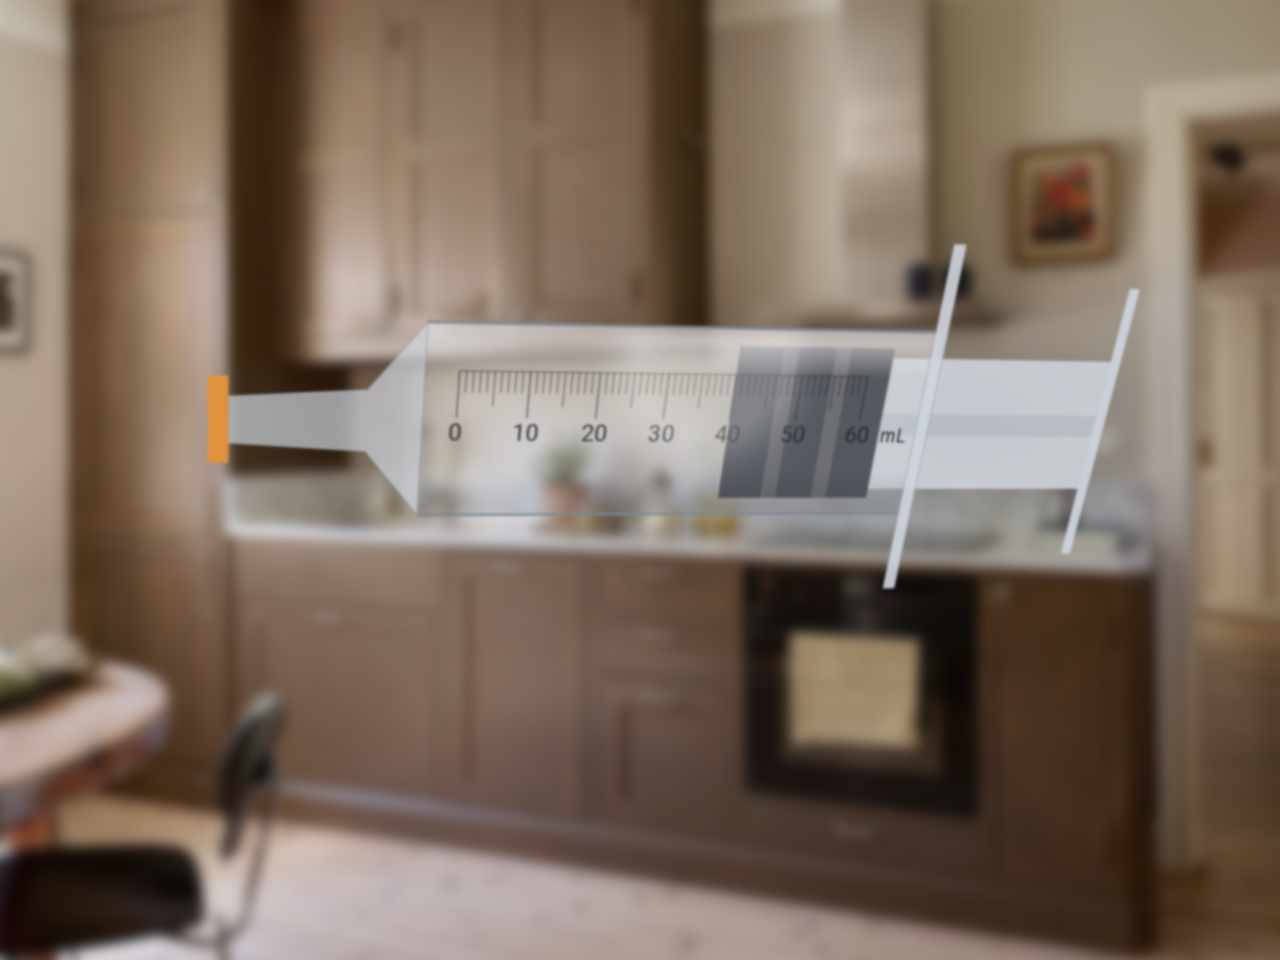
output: 40 mL
